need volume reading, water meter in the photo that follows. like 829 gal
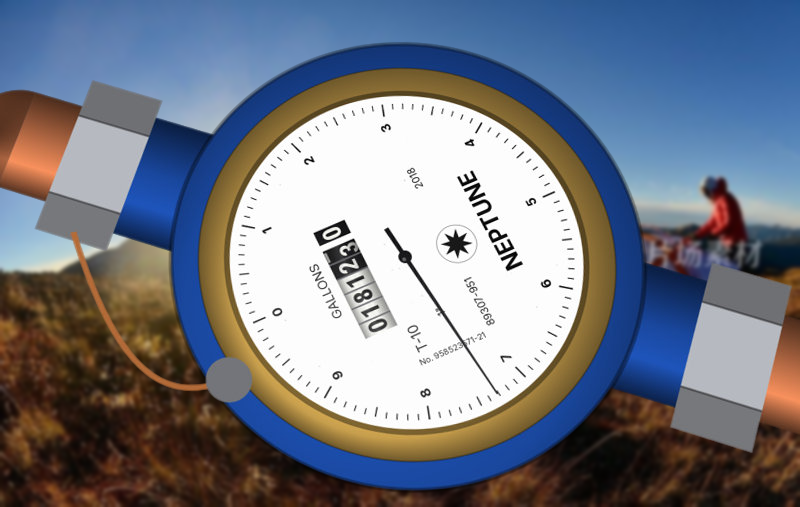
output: 181227.3 gal
